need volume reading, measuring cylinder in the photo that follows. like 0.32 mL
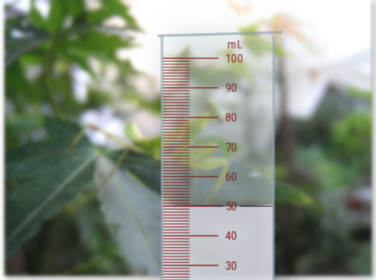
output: 50 mL
